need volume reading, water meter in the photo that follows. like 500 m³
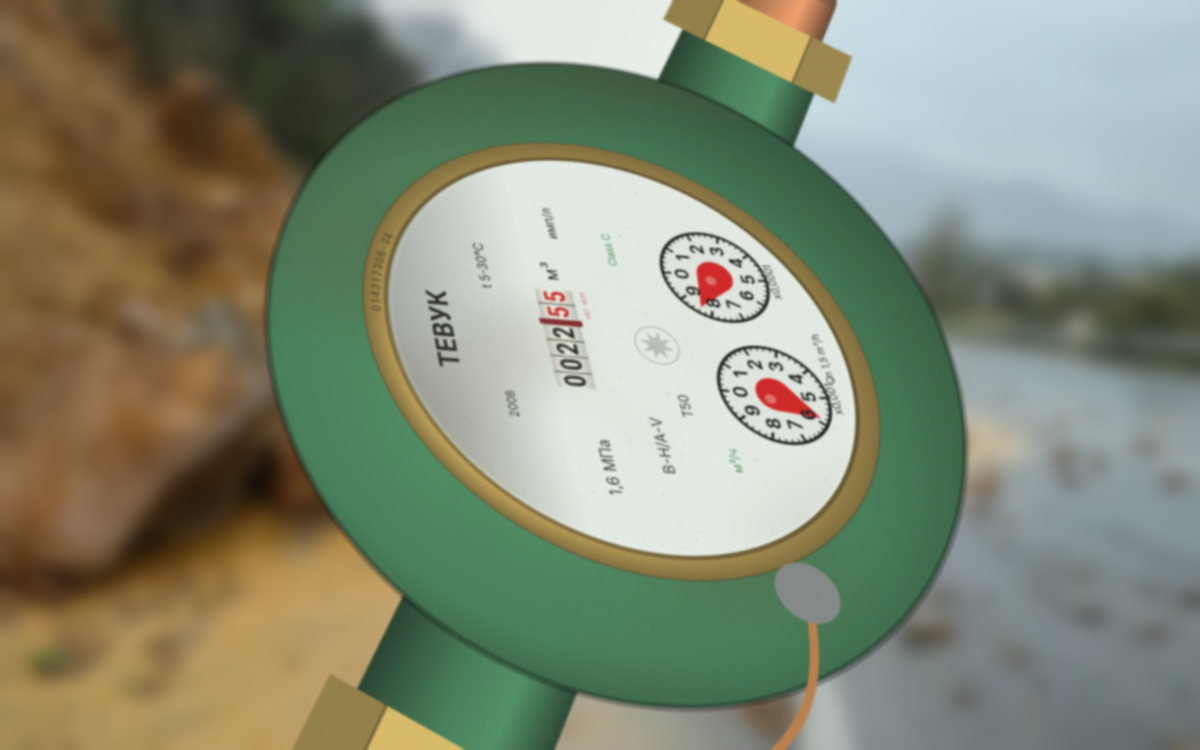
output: 22.5558 m³
